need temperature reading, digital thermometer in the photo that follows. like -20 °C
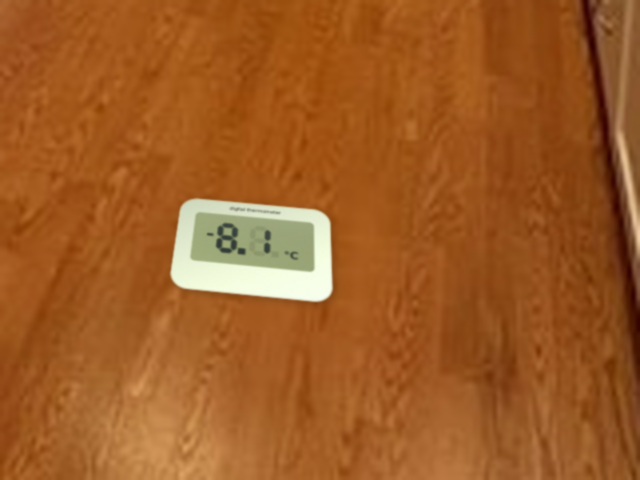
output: -8.1 °C
